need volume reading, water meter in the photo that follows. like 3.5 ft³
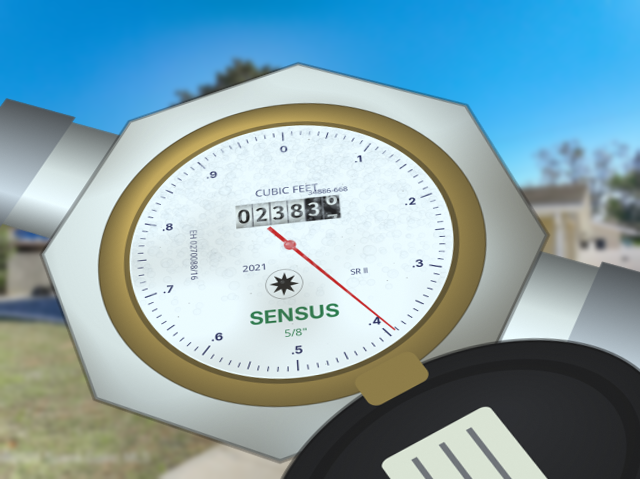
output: 23836.39 ft³
